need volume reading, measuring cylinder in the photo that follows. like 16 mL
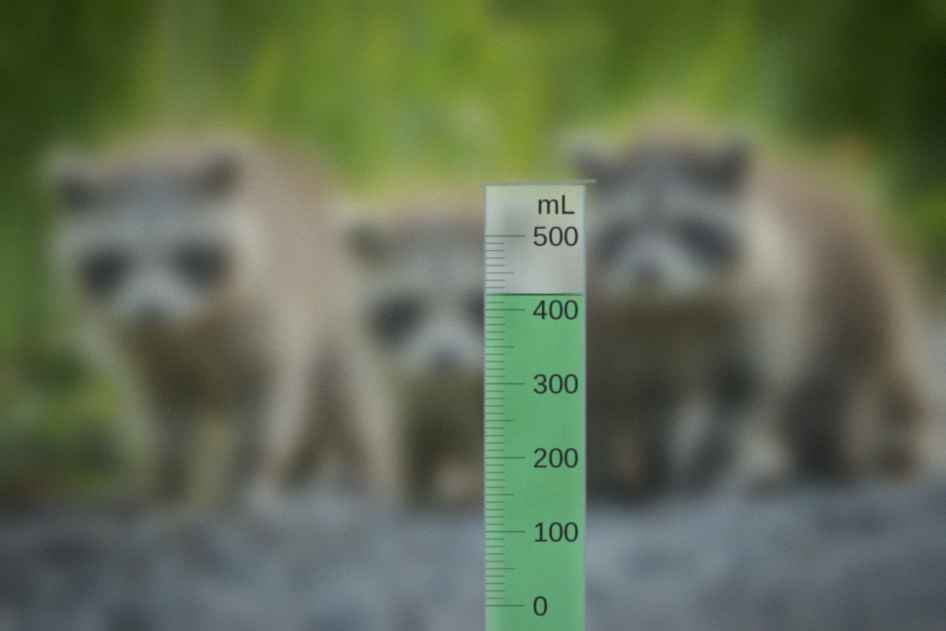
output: 420 mL
